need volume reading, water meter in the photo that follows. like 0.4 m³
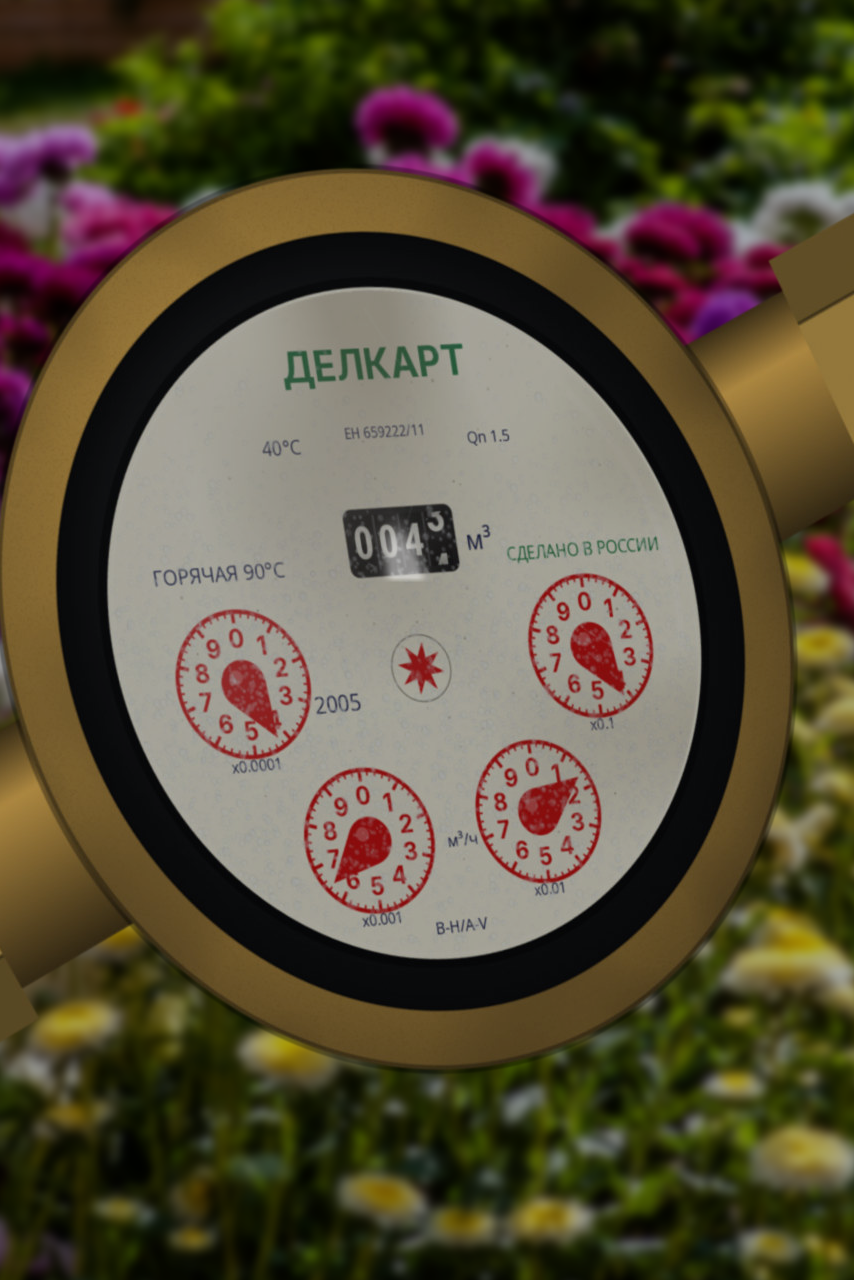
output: 43.4164 m³
